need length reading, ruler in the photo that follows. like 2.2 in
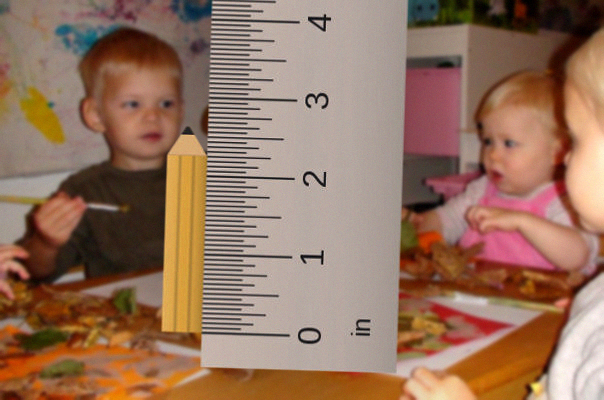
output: 2.625 in
